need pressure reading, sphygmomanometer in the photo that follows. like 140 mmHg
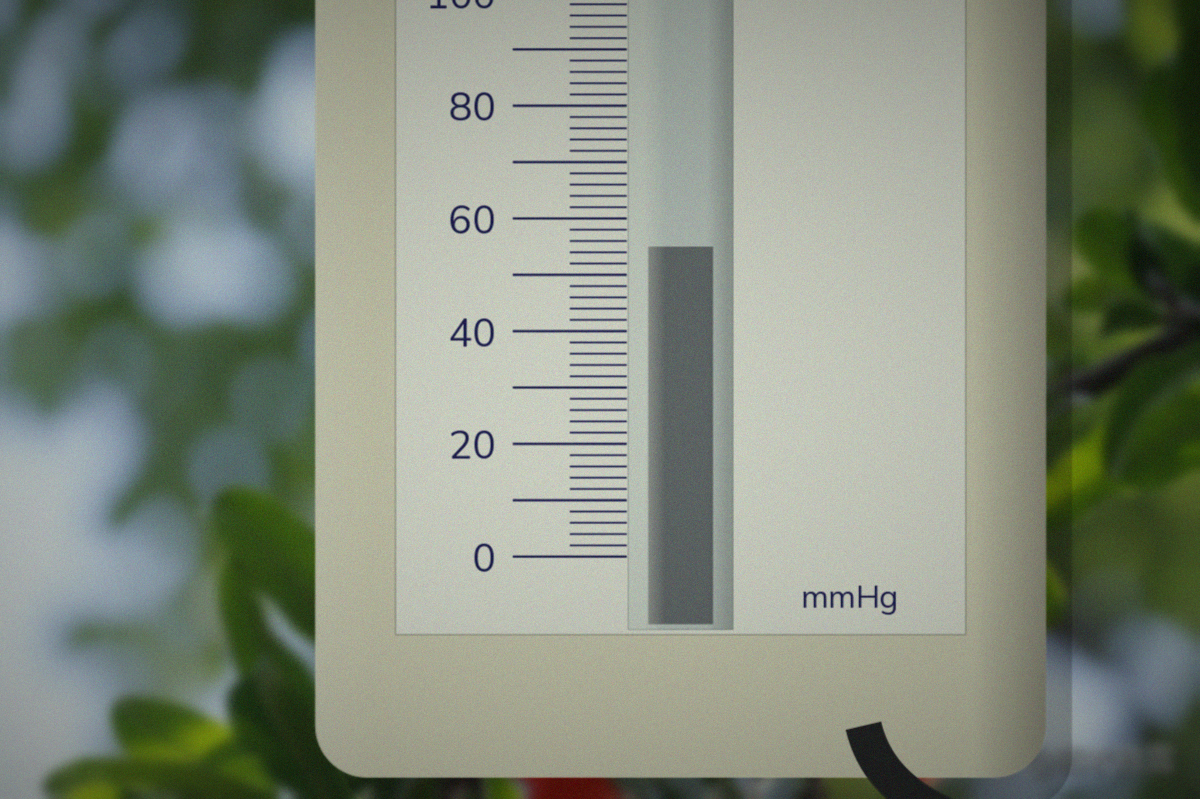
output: 55 mmHg
